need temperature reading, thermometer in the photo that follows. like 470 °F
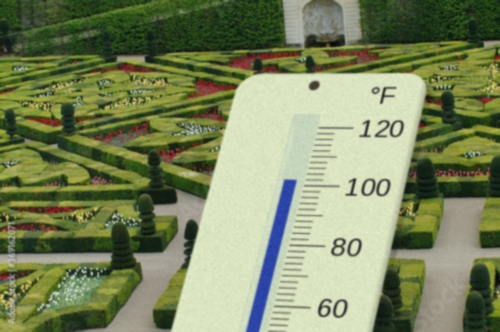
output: 102 °F
